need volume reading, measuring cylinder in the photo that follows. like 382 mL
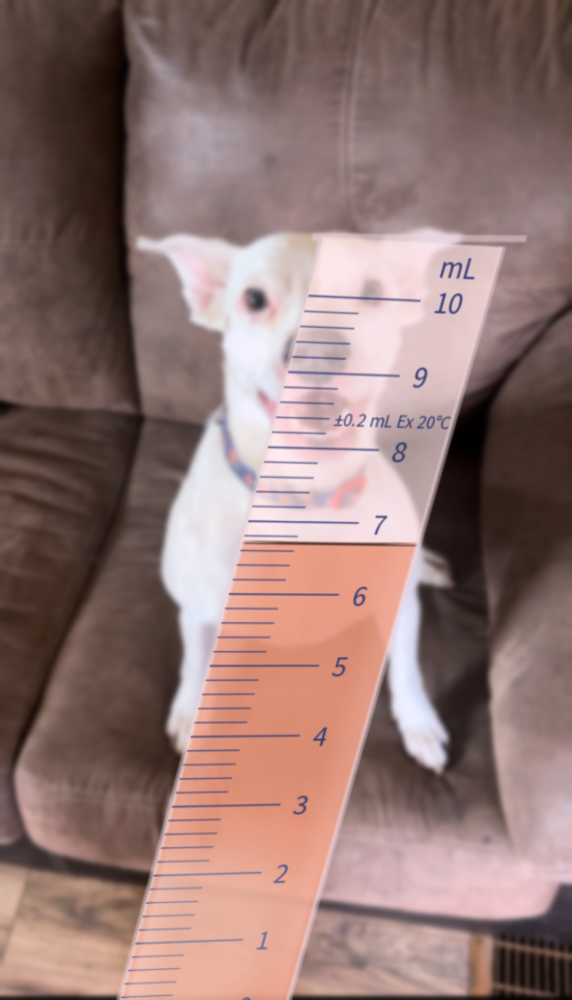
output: 6.7 mL
